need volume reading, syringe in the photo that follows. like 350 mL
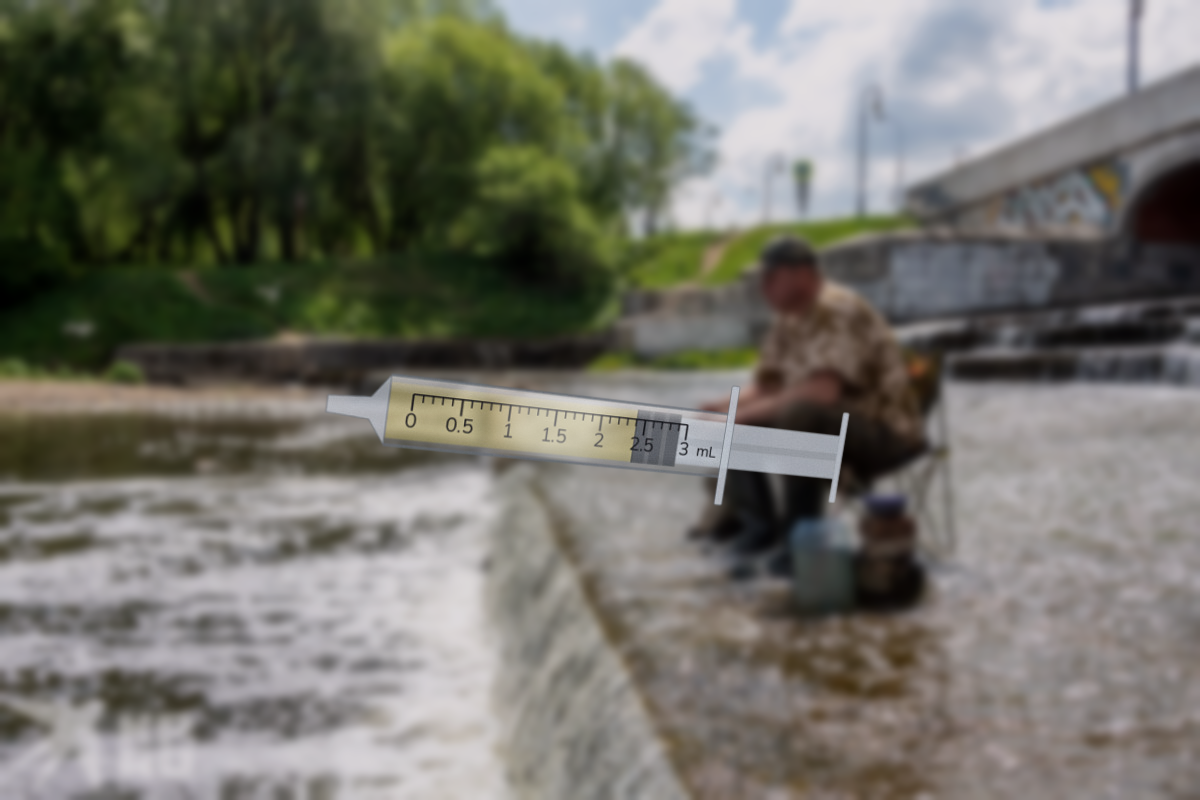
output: 2.4 mL
